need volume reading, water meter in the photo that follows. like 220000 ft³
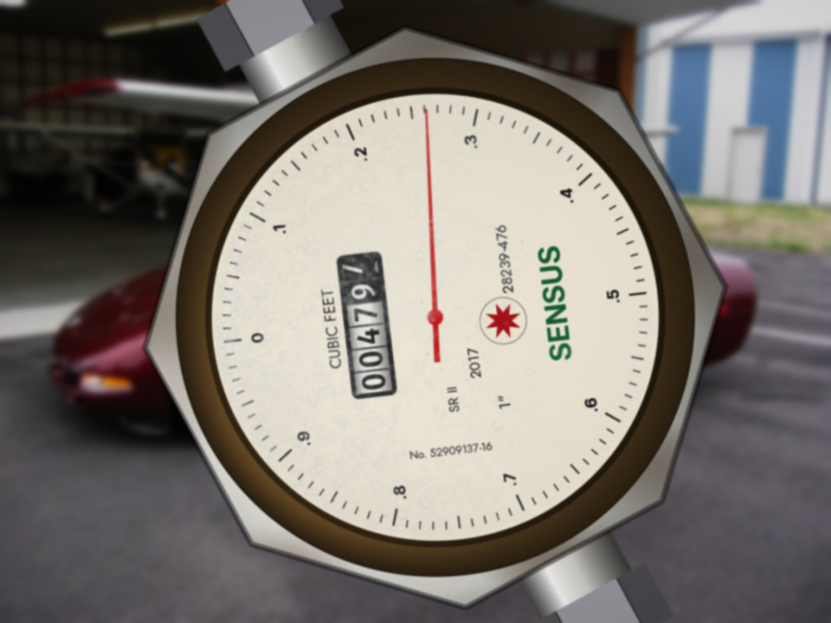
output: 4797.26 ft³
